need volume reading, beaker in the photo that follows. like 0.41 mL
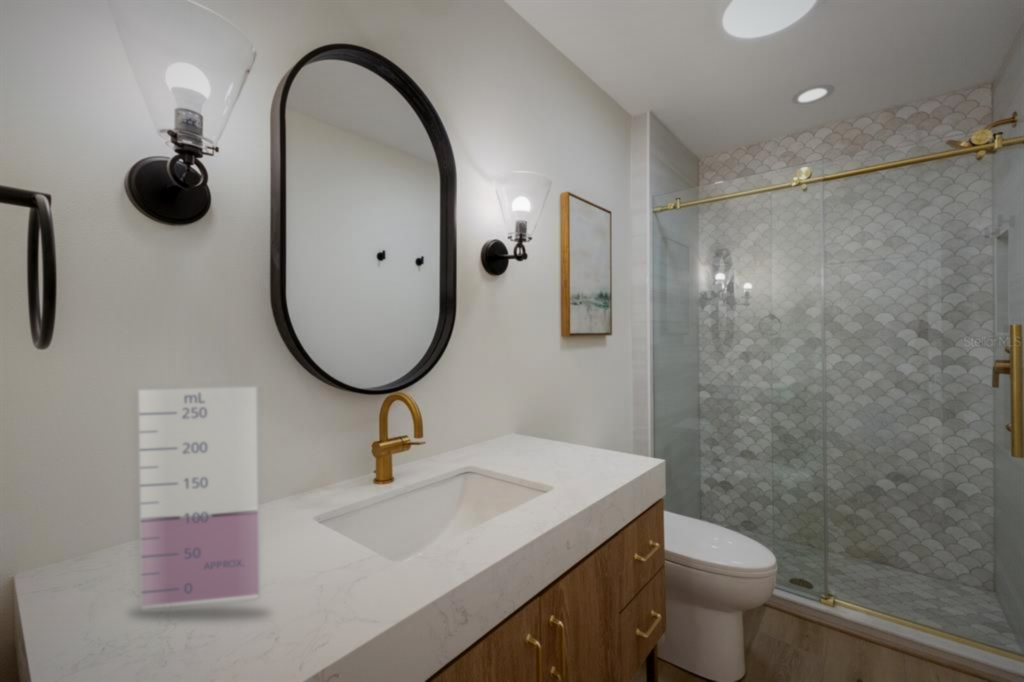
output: 100 mL
